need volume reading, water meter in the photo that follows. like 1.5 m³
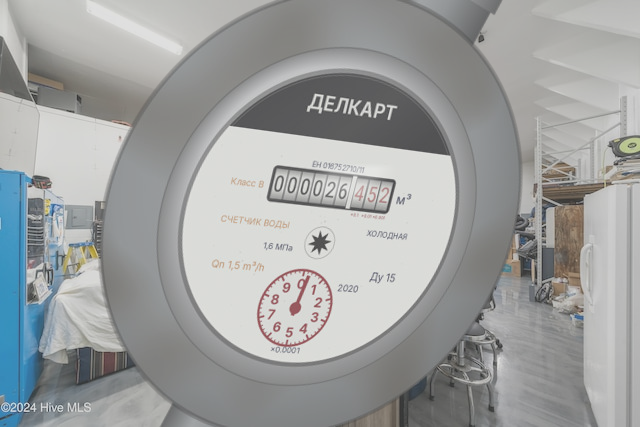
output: 26.4520 m³
